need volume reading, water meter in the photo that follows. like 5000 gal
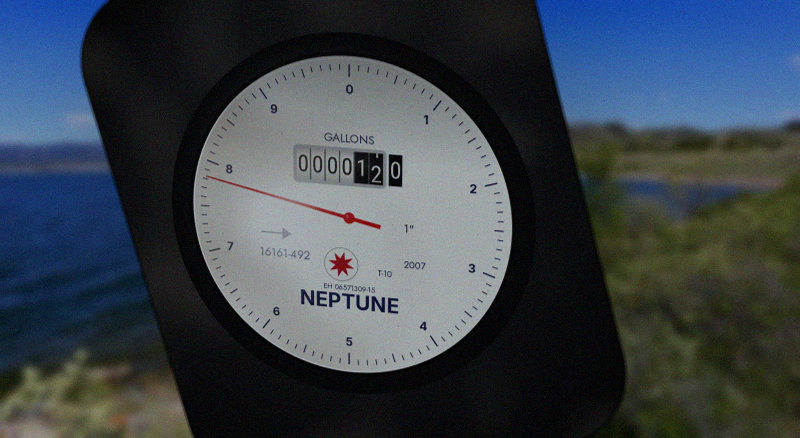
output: 117.8 gal
